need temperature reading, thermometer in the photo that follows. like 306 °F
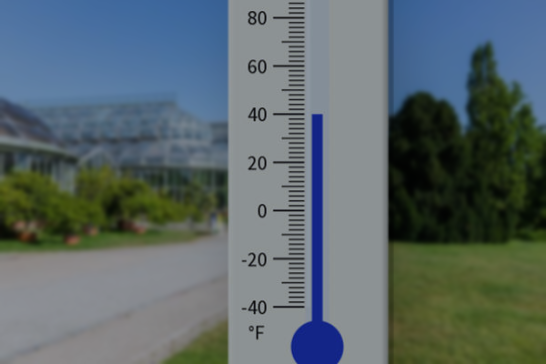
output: 40 °F
